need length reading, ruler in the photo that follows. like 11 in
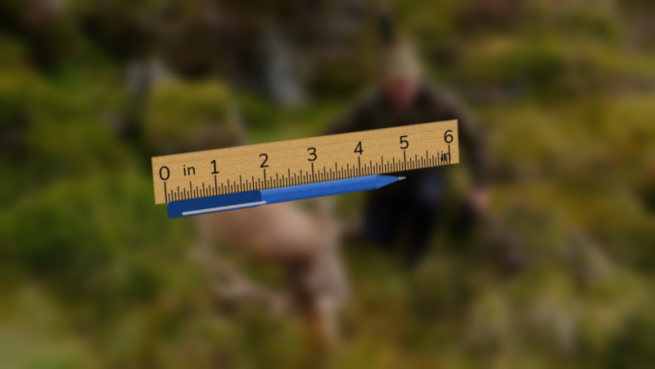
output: 5 in
